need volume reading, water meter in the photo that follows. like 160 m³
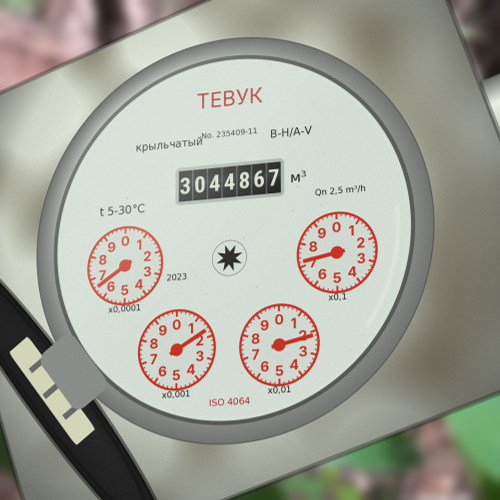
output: 3044867.7216 m³
